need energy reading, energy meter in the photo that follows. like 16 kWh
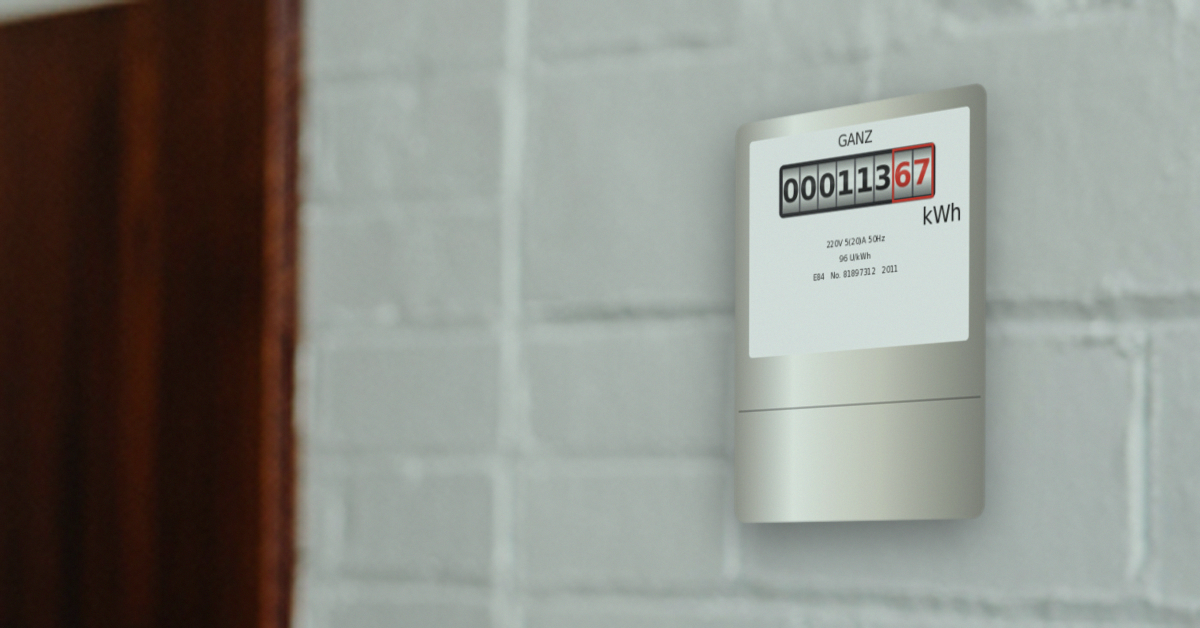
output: 113.67 kWh
